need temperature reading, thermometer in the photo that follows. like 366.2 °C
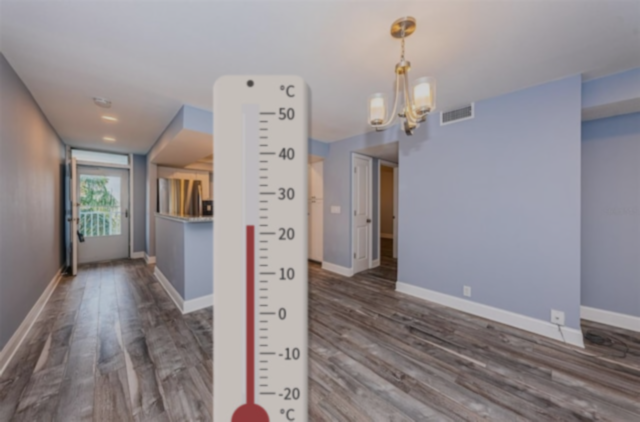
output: 22 °C
